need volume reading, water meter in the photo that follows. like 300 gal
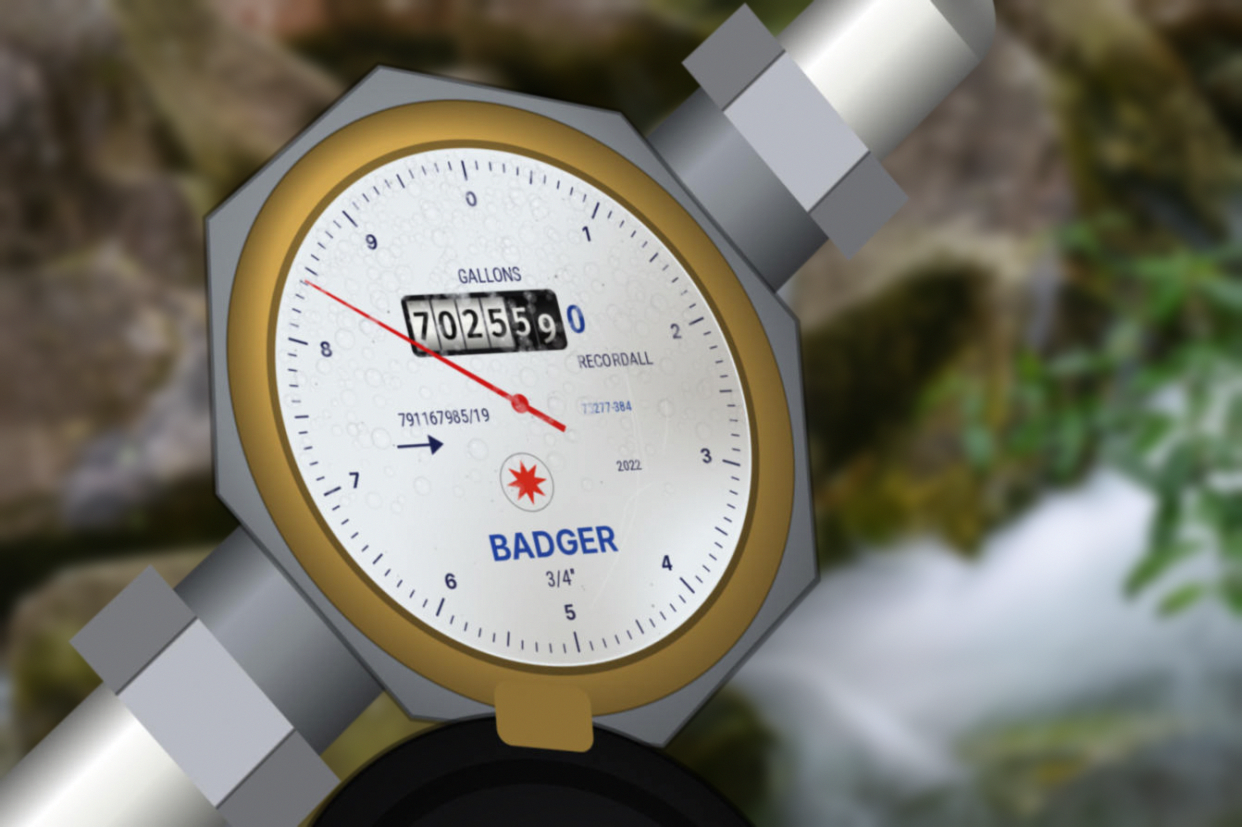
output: 7025588.4 gal
